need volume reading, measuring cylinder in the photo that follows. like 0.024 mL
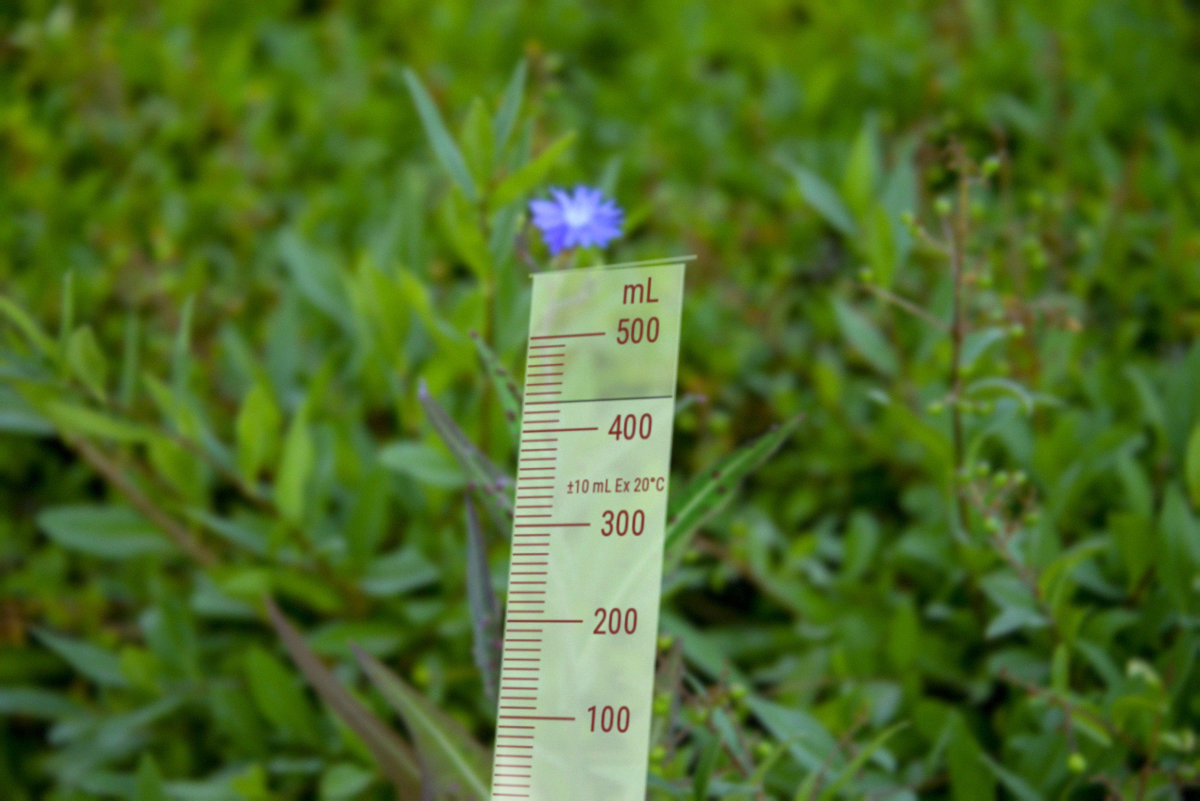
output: 430 mL
